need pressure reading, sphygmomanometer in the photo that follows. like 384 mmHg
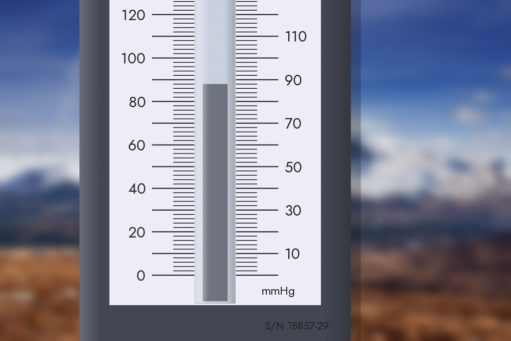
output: 88 mmHg
